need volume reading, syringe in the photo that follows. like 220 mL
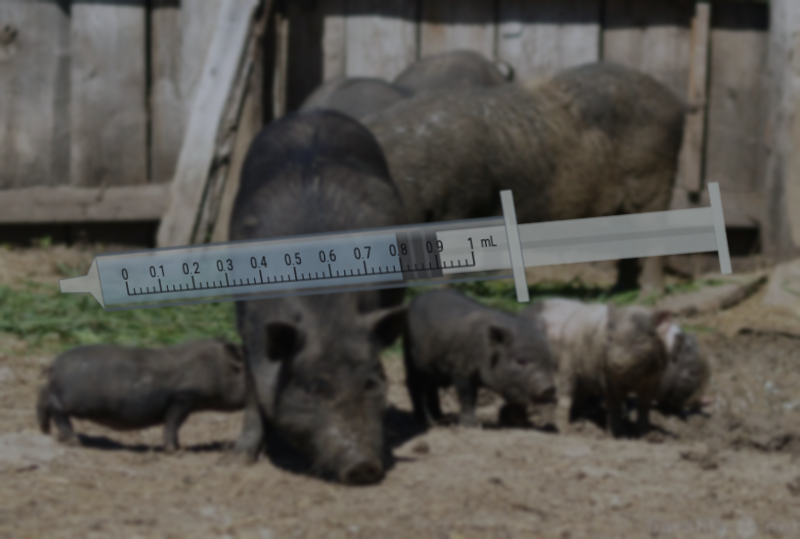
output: 0.8 mL
